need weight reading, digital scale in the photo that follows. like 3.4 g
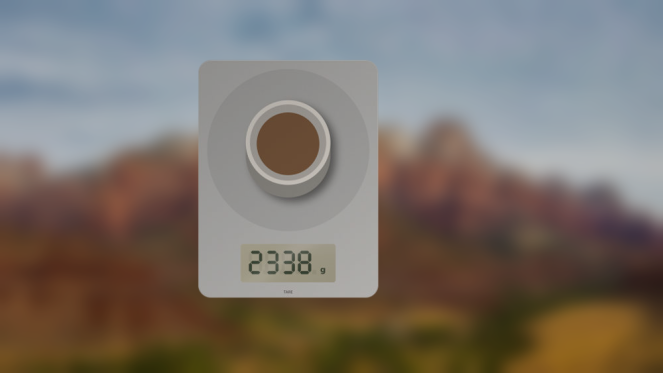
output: 2338 g
